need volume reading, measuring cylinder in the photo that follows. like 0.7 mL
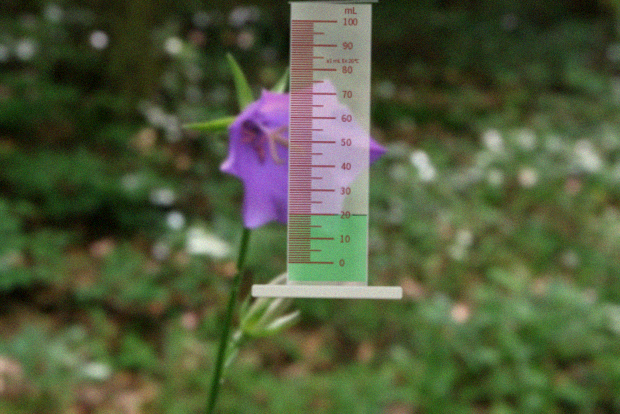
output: 20 mL
